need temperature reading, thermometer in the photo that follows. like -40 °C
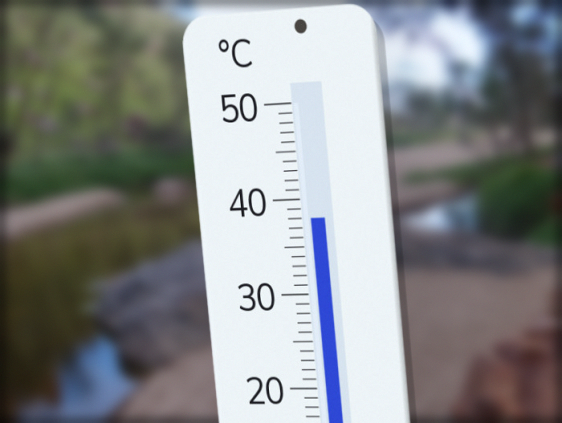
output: 38 °C
